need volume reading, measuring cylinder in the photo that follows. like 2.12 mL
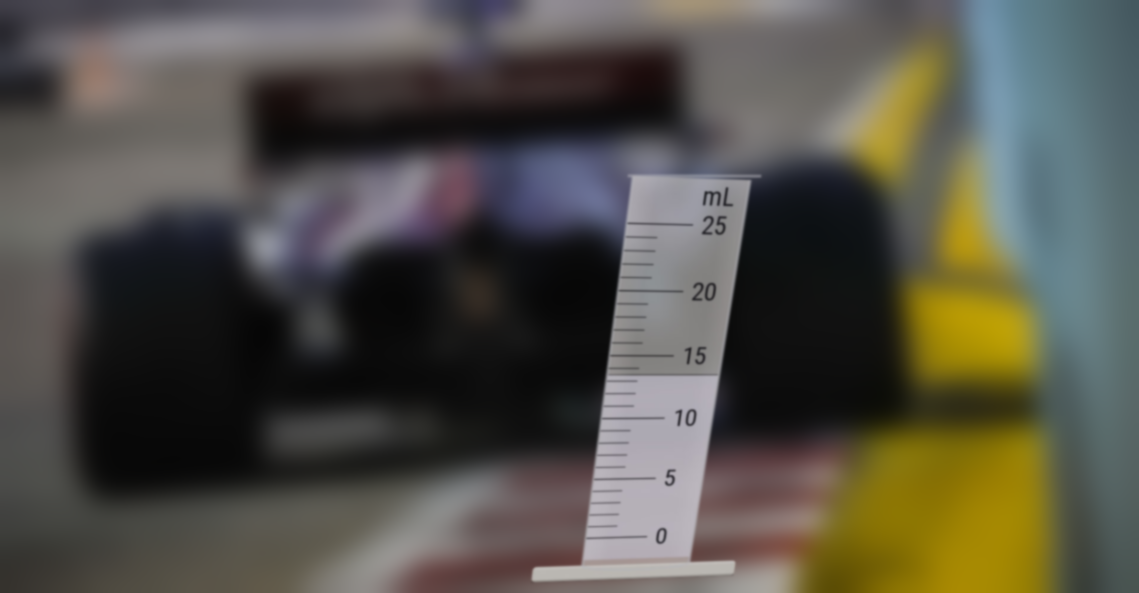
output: 13.5 mL
